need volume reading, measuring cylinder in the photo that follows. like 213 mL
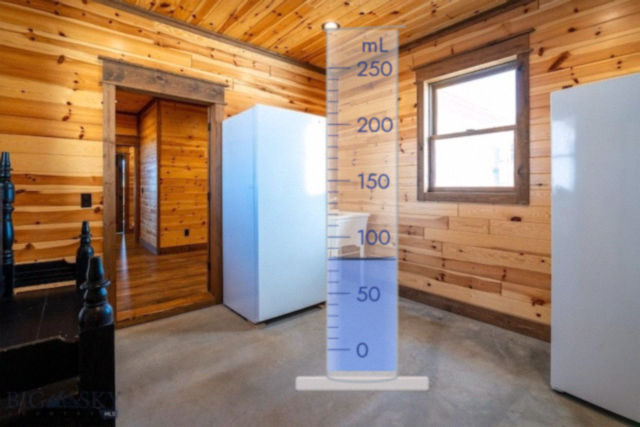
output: 80 mL
